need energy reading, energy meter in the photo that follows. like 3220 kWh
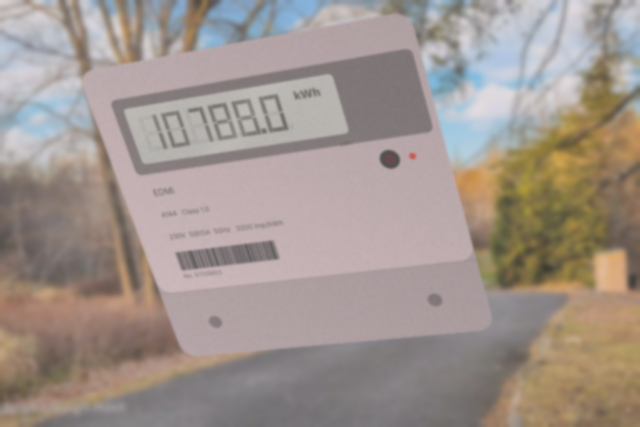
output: 10788.0 kWh
